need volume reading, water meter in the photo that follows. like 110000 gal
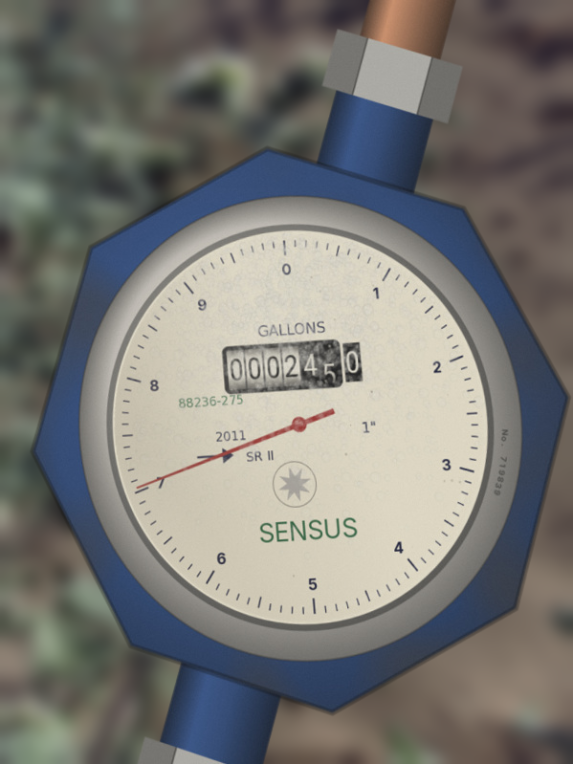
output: 2447.0 gal
